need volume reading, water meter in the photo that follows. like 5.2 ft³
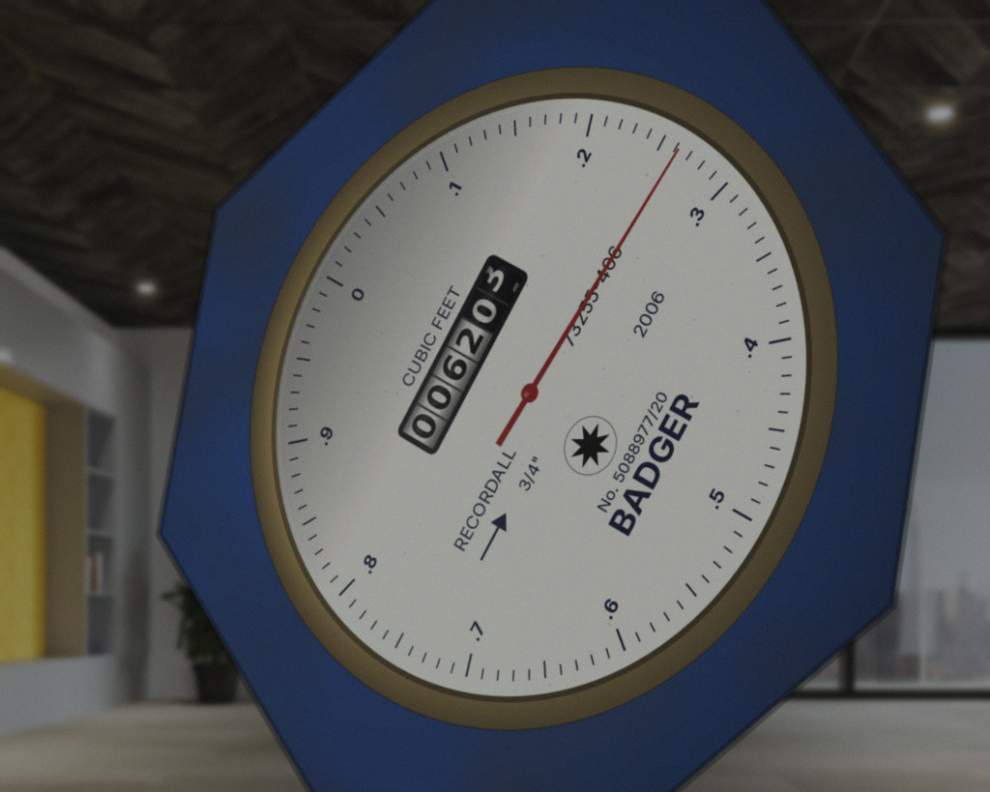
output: 6203.26 ft³
